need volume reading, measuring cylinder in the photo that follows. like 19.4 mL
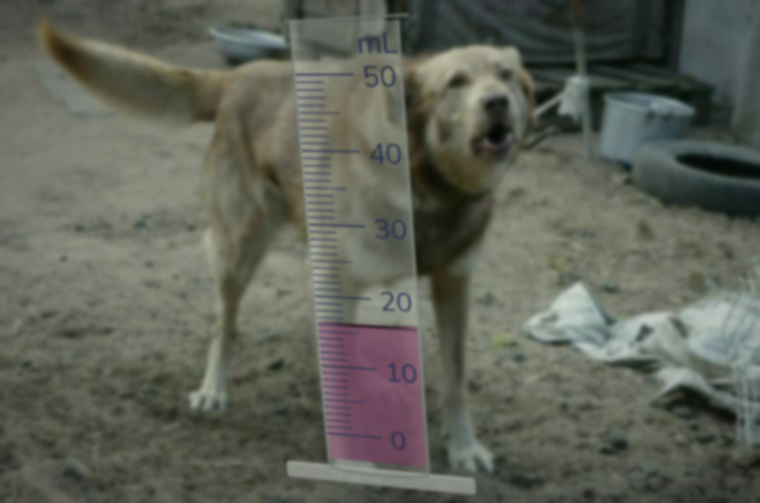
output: 16 mL
